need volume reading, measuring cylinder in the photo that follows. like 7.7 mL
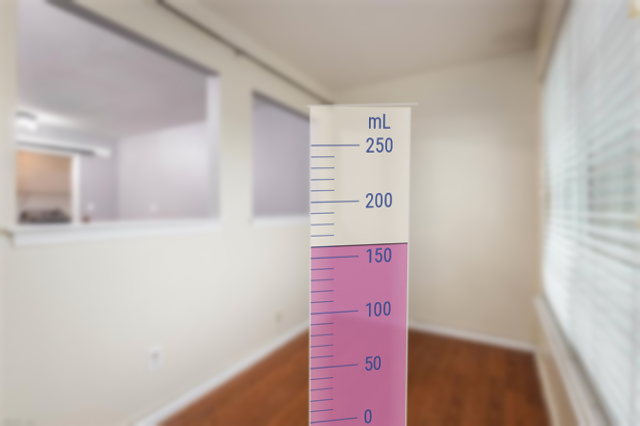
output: 160 mL
